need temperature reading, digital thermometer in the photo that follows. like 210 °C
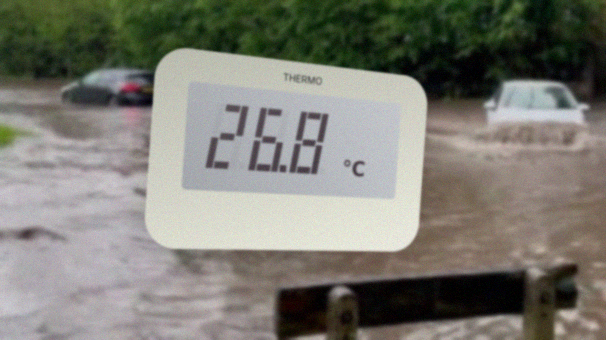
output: 26.8 °C
